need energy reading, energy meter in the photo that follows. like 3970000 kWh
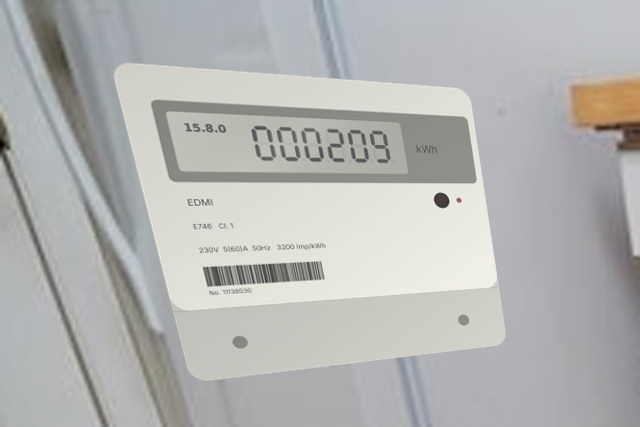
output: 209 kWh
